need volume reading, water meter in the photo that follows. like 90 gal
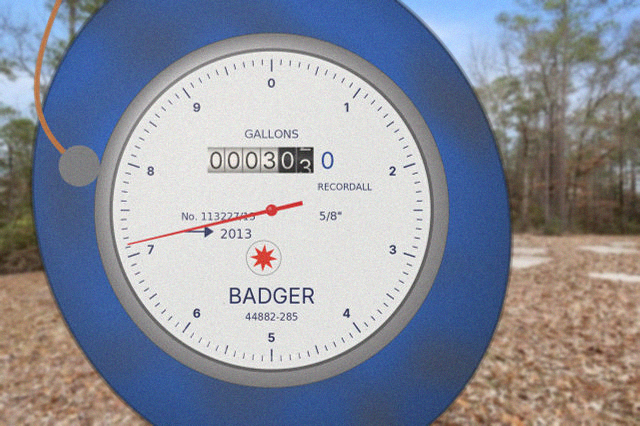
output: 3027.1 gal
